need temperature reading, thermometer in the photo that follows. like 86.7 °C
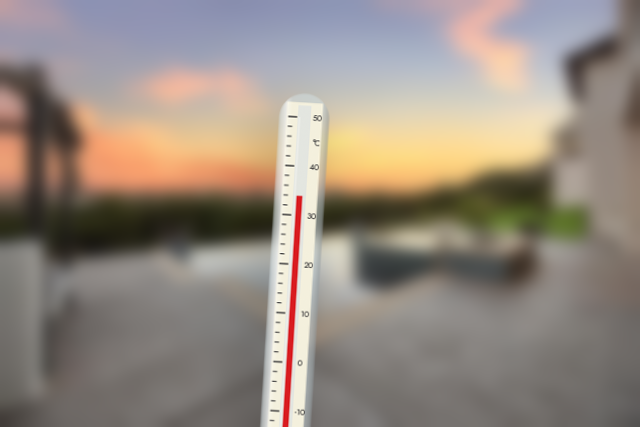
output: 34 °C
